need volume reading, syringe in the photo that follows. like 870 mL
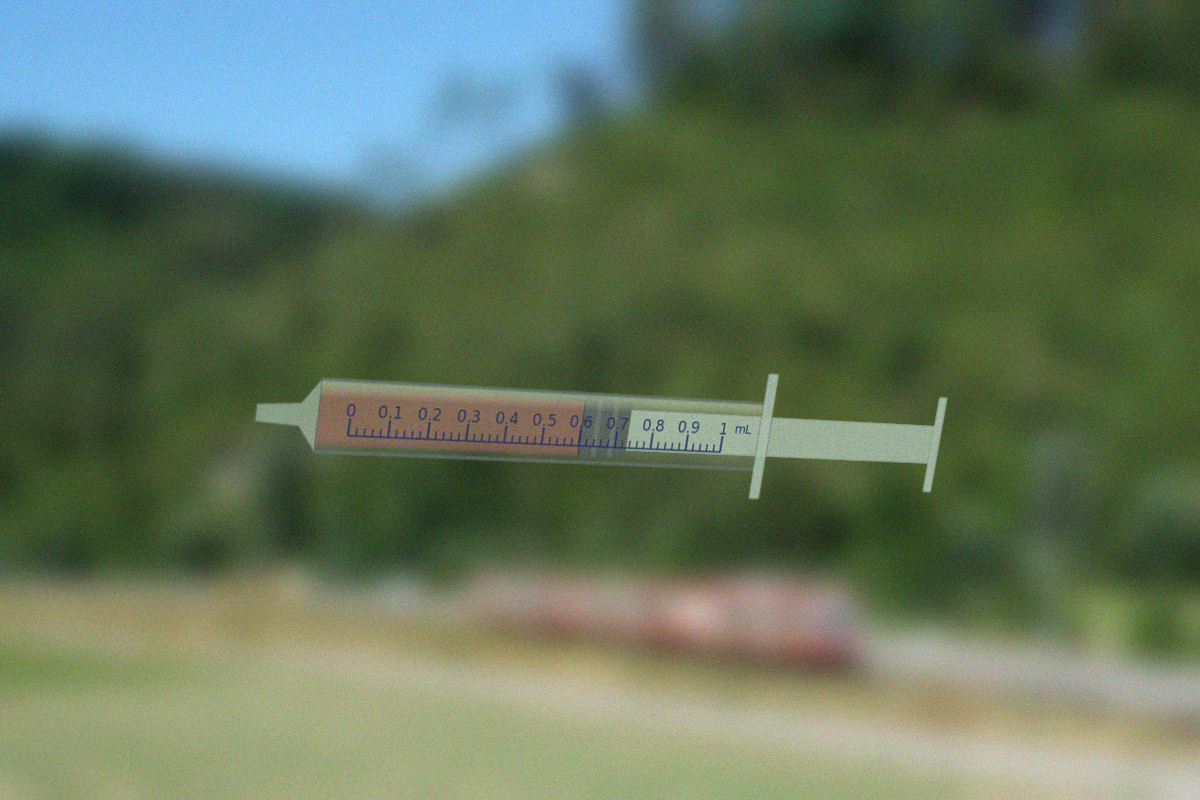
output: 0.6 mL
